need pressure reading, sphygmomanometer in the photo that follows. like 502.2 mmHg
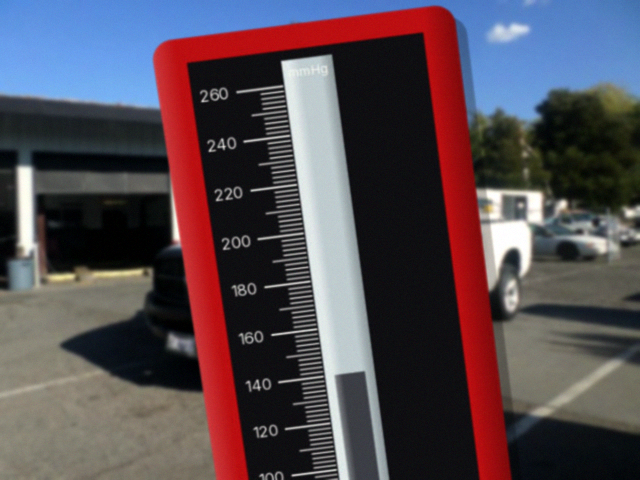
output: 140 mmHg
